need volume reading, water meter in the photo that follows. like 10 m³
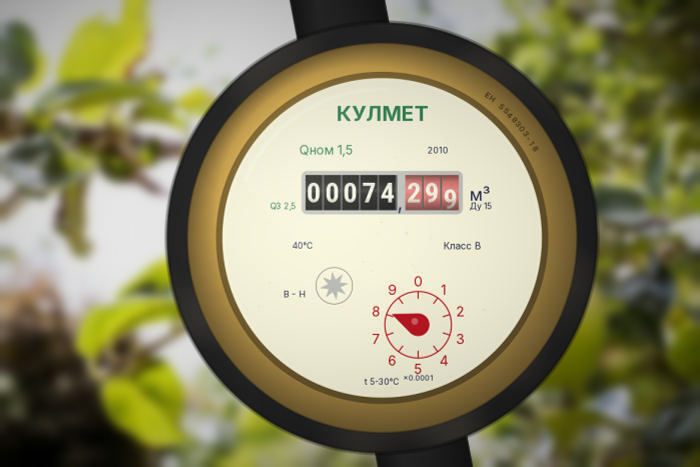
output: 74.2988 m³
